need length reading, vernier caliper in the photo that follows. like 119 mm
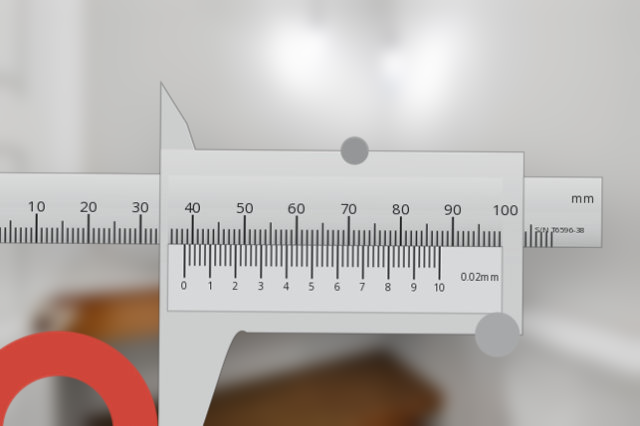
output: 38.5 mm
